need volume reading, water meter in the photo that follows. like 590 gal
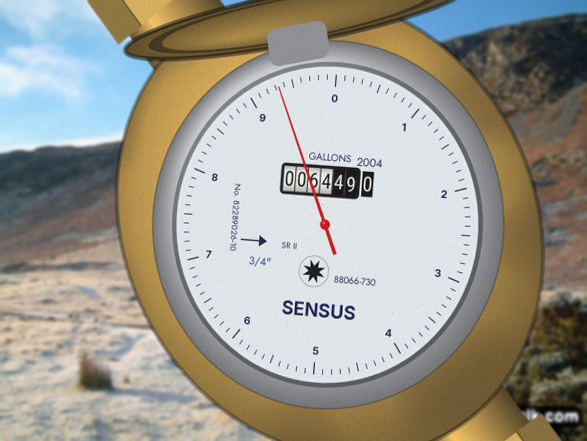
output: 64489.3 gal
